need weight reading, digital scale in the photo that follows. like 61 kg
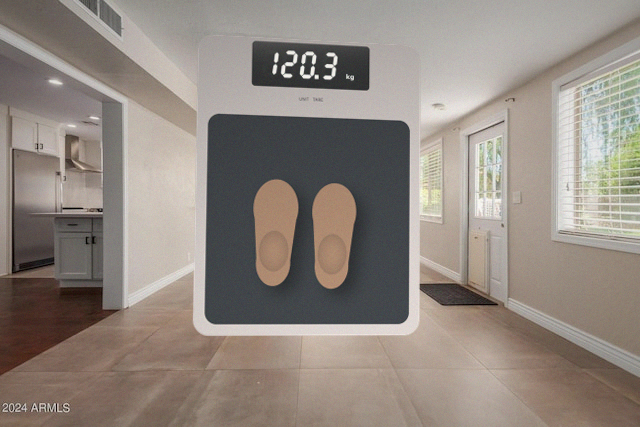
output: 120.3 kg
